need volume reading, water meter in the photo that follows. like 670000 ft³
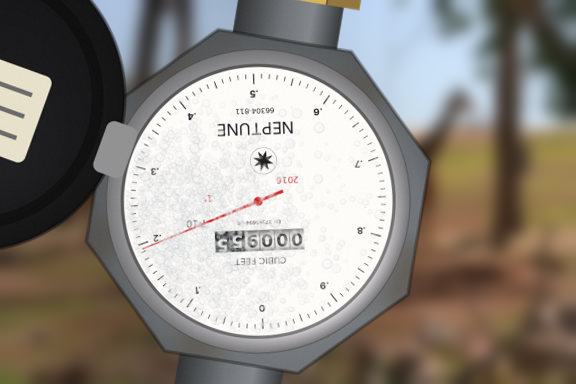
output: 955.19 ft³
